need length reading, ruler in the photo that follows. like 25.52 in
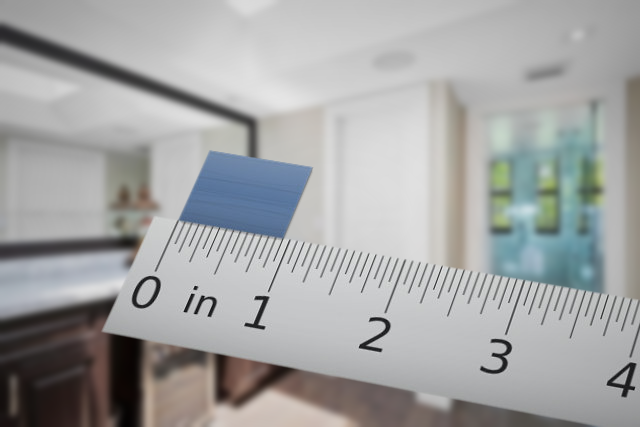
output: 0.9375 in
